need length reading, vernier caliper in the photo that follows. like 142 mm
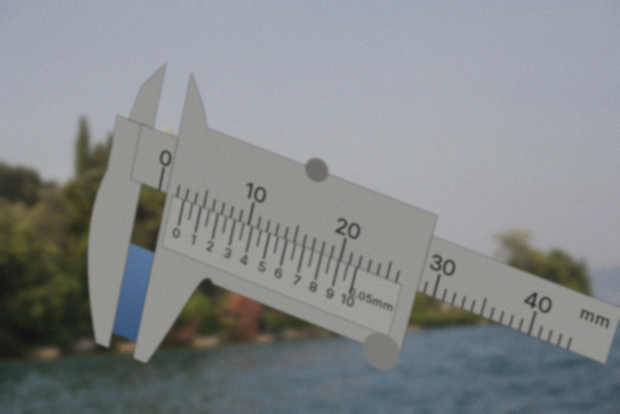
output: 2.8 mm
